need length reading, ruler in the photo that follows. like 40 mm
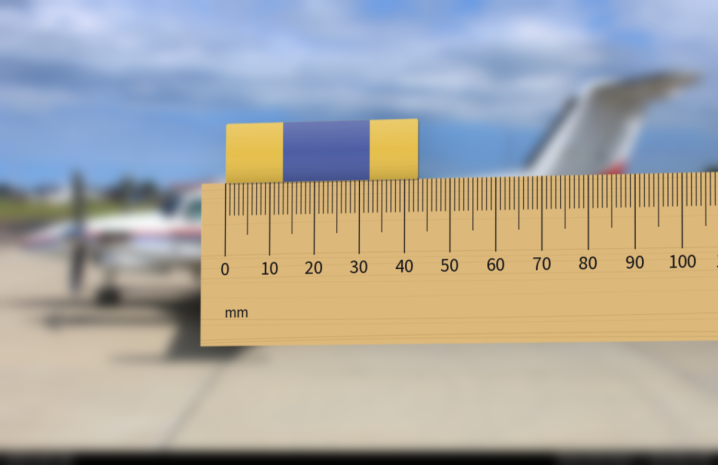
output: 43 mm
